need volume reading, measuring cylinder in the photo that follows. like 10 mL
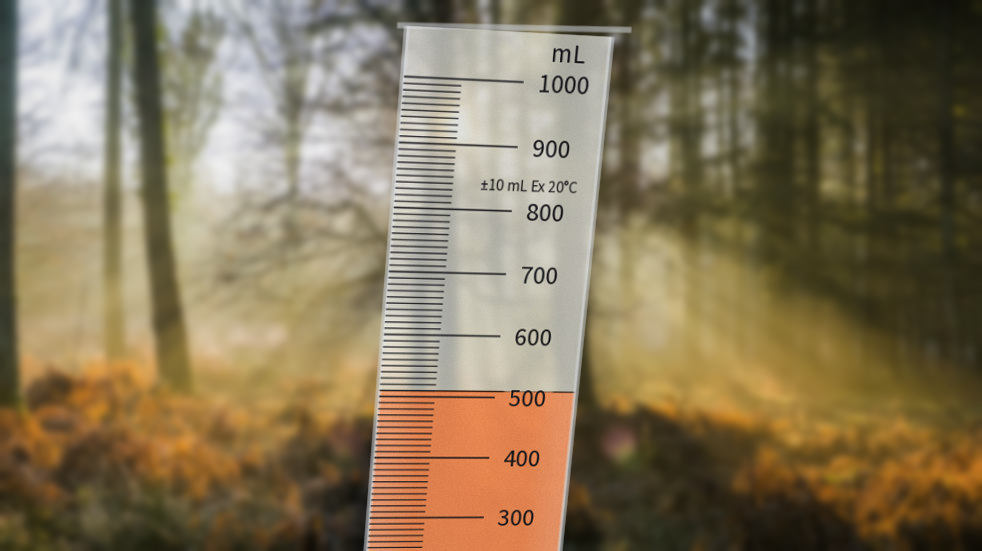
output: 510 mL
